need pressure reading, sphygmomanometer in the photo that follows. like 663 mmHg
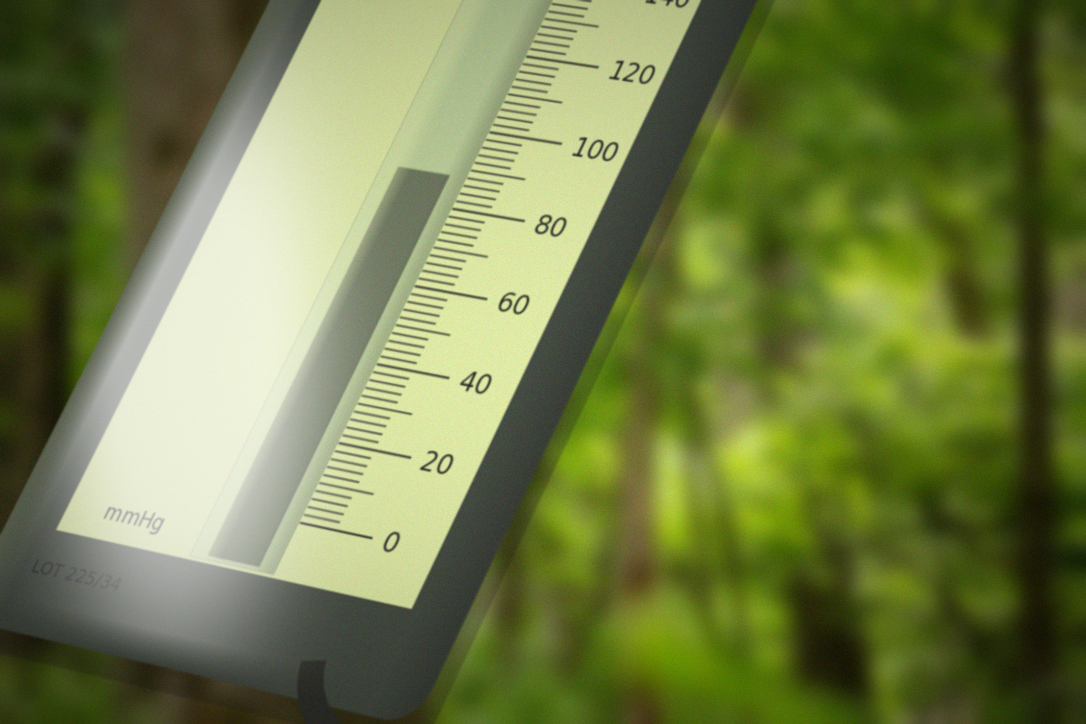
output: 88 mmHg
